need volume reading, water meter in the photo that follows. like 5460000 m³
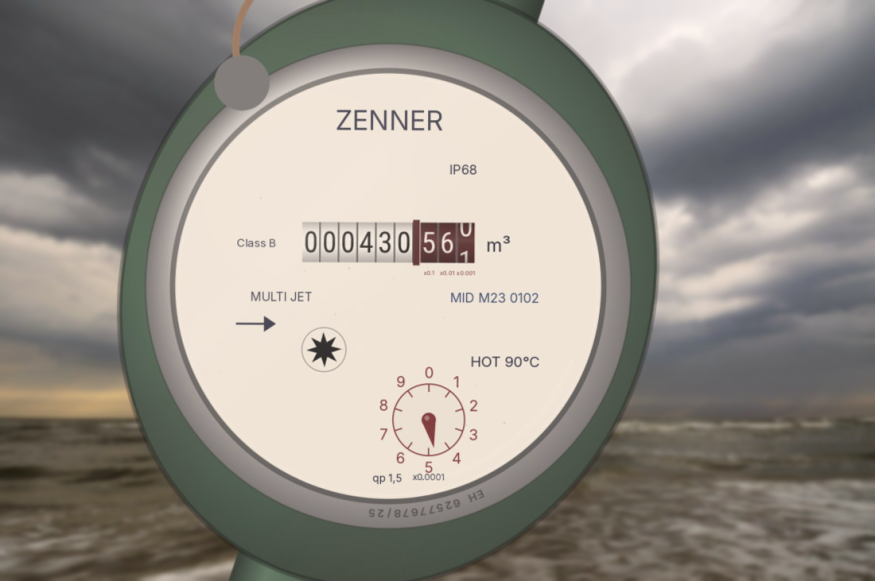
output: 430.5604 m³
